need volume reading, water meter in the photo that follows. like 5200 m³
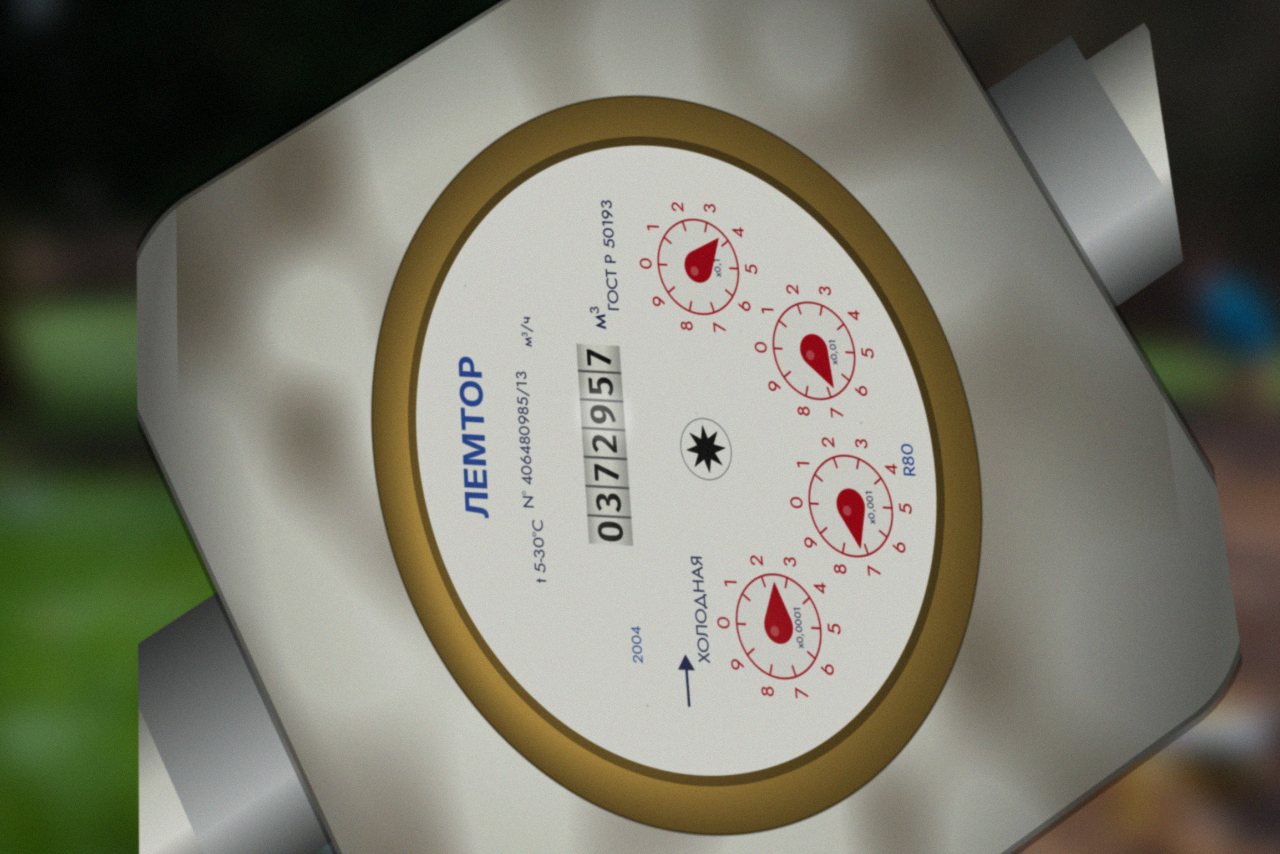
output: 372957.3672 m³
